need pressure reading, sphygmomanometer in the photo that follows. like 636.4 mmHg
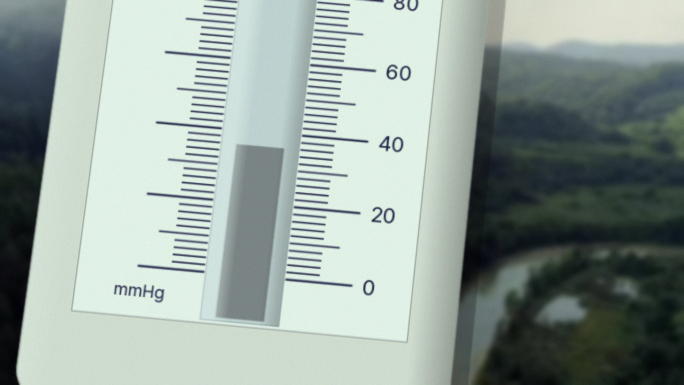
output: 36 mmHg
